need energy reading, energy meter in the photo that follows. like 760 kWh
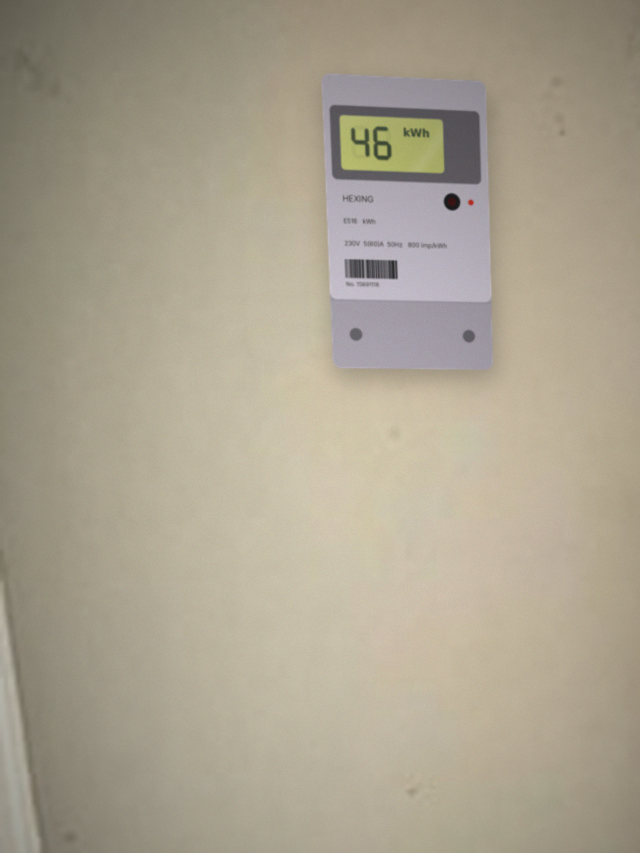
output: 46 kWh
